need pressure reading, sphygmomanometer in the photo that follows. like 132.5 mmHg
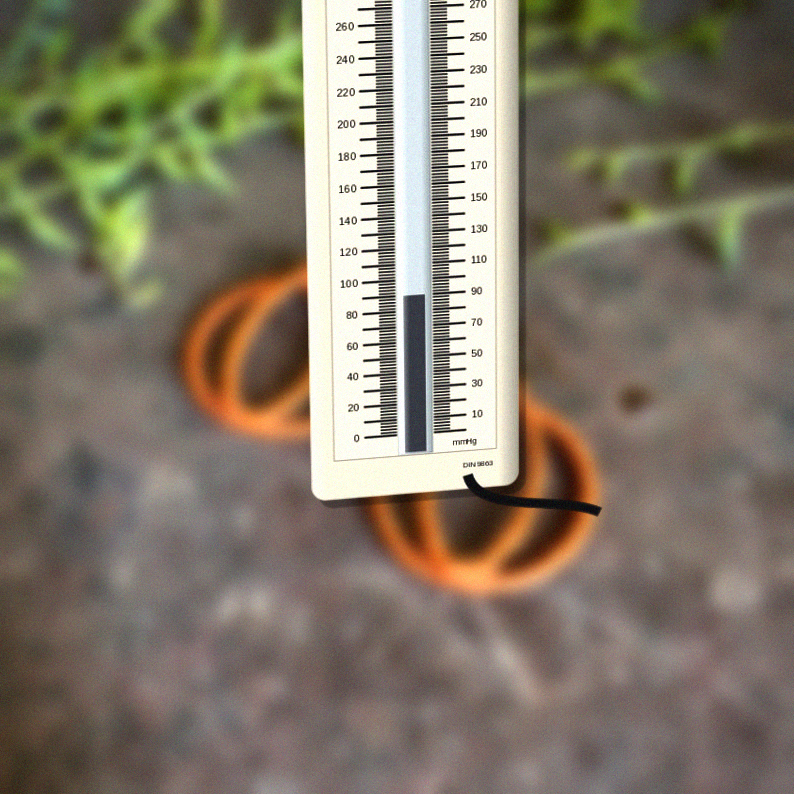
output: 90 mmHg
